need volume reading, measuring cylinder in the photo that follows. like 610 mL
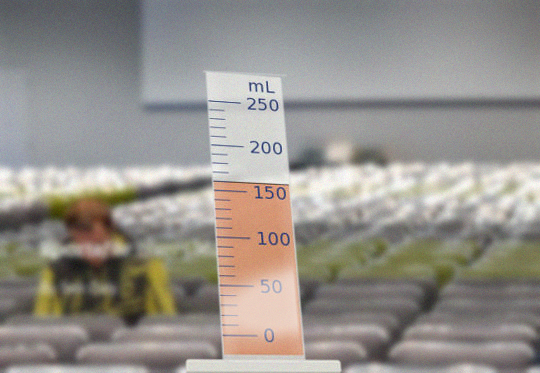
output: 160 mL
